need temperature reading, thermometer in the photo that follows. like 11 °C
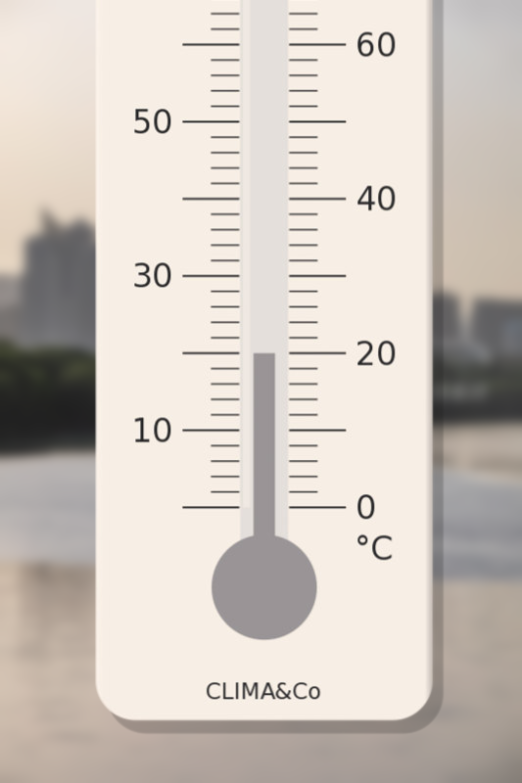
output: 20 °C
